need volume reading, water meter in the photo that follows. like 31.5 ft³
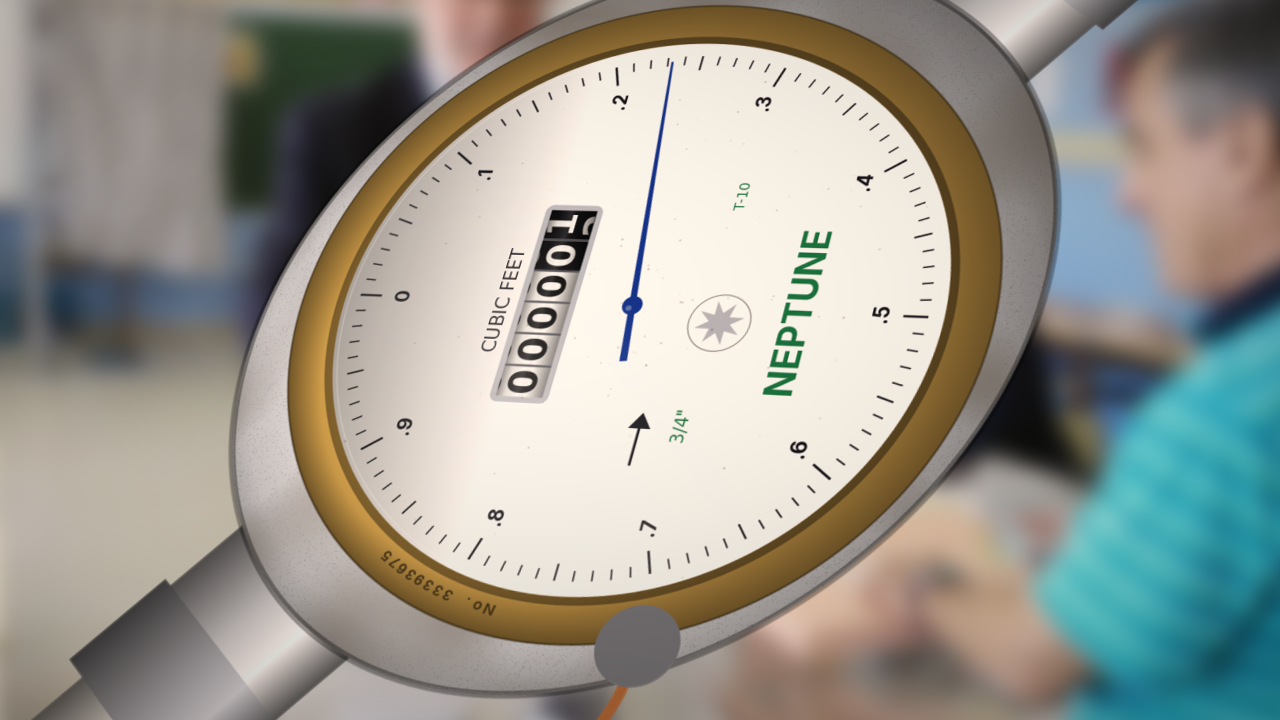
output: 1.23 ft³
